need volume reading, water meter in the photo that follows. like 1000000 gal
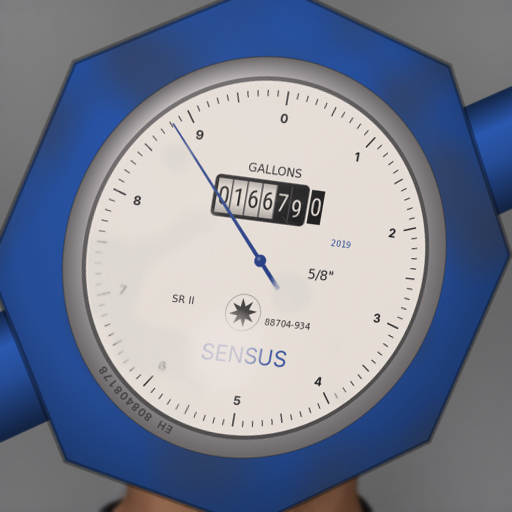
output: 166788.8 gal
